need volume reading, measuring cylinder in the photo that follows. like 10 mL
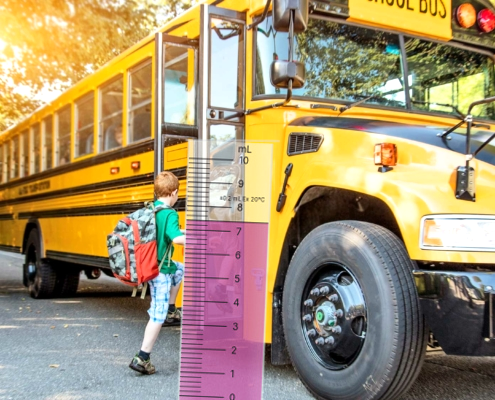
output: 7.4 mL
